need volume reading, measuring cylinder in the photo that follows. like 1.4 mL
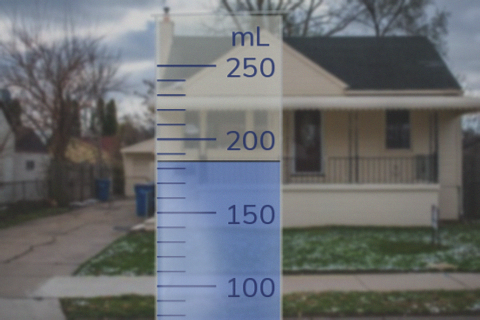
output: 185 mL
